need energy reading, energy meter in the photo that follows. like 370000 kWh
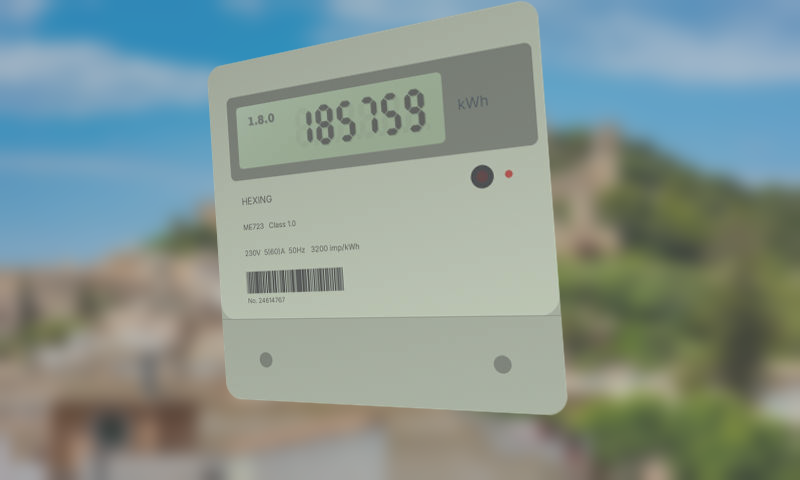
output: 185759 kWh
